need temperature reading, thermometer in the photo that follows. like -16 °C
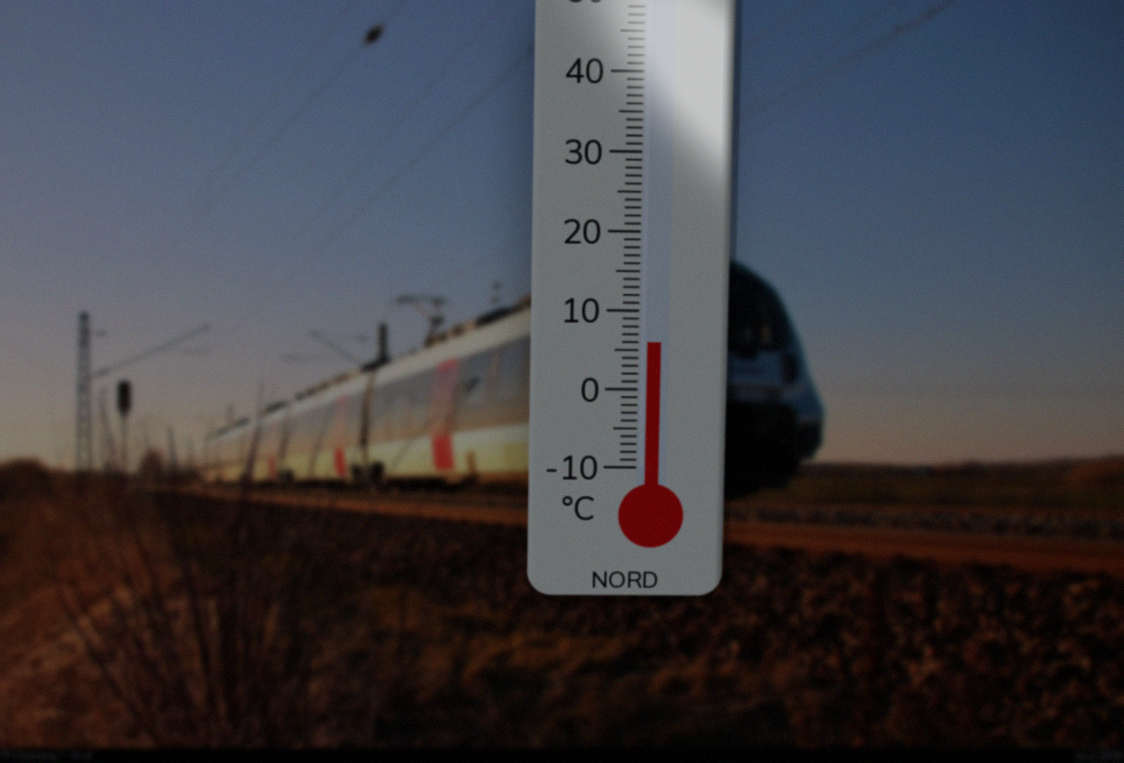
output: 6 °C
